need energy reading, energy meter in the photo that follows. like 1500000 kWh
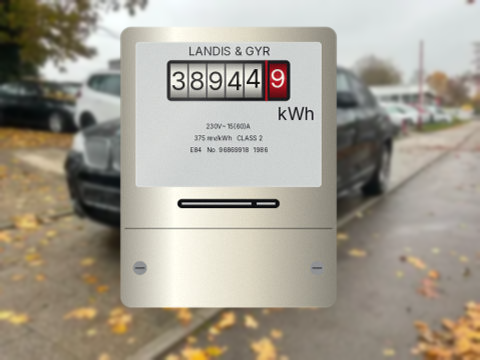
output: 38944.9 kWh
